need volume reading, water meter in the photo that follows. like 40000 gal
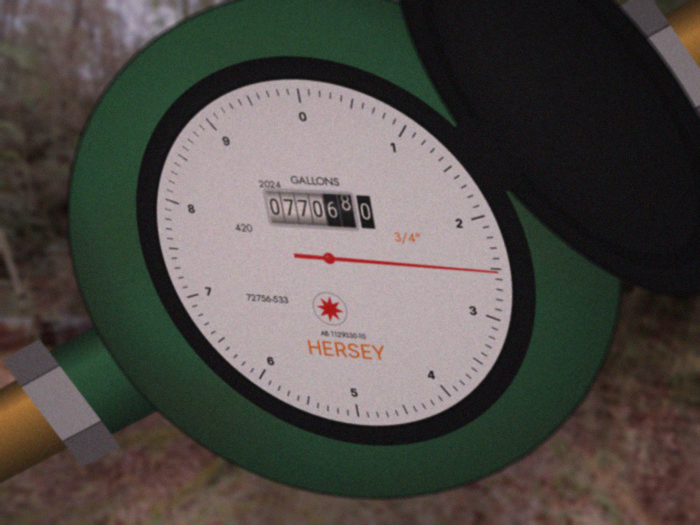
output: 770682.5 gal
